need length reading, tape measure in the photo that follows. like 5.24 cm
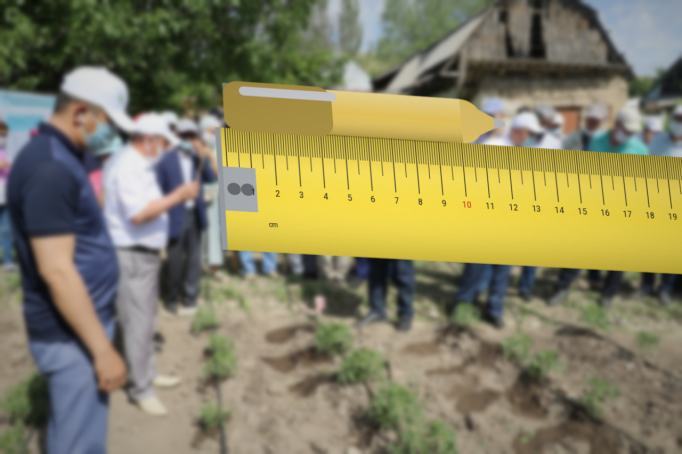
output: 12 cm
